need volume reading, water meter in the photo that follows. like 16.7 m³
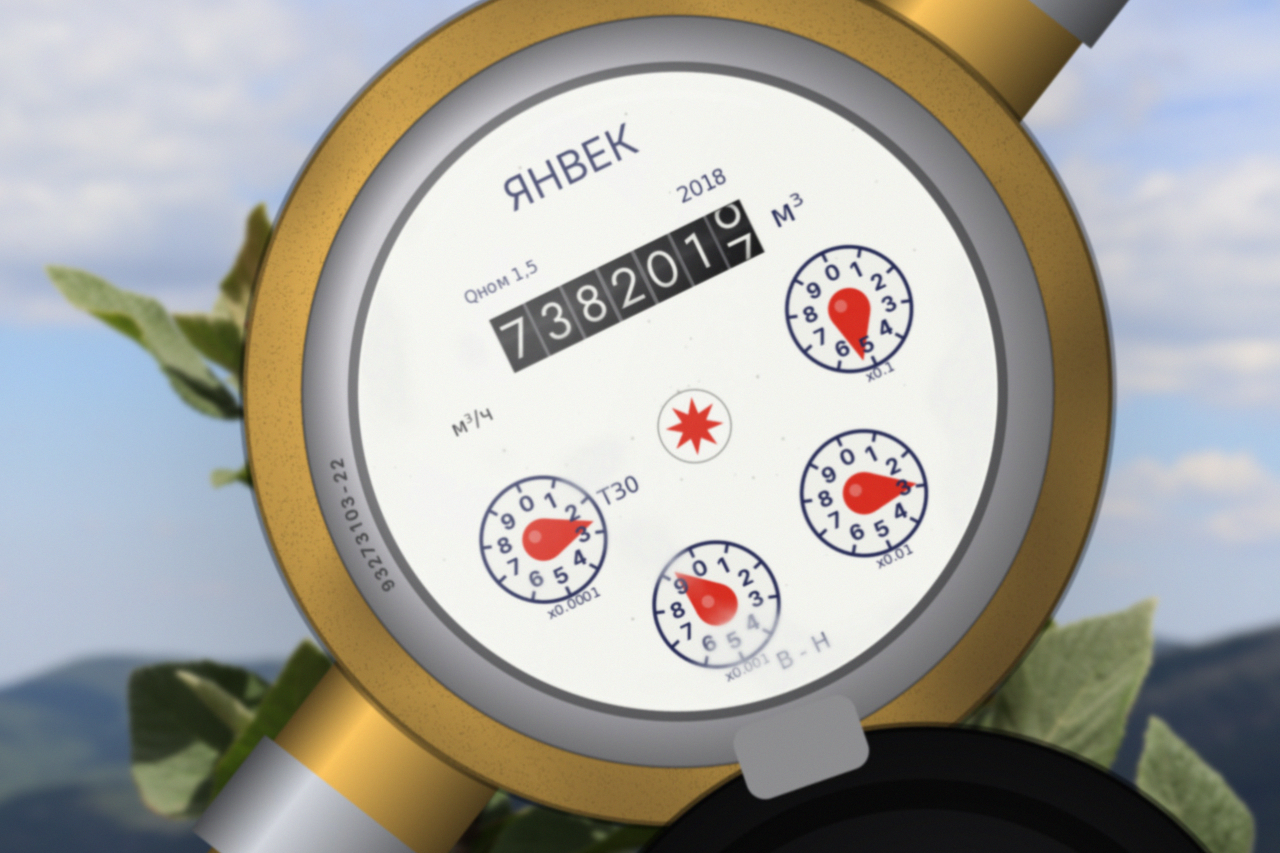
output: 7382016.5292 m³
